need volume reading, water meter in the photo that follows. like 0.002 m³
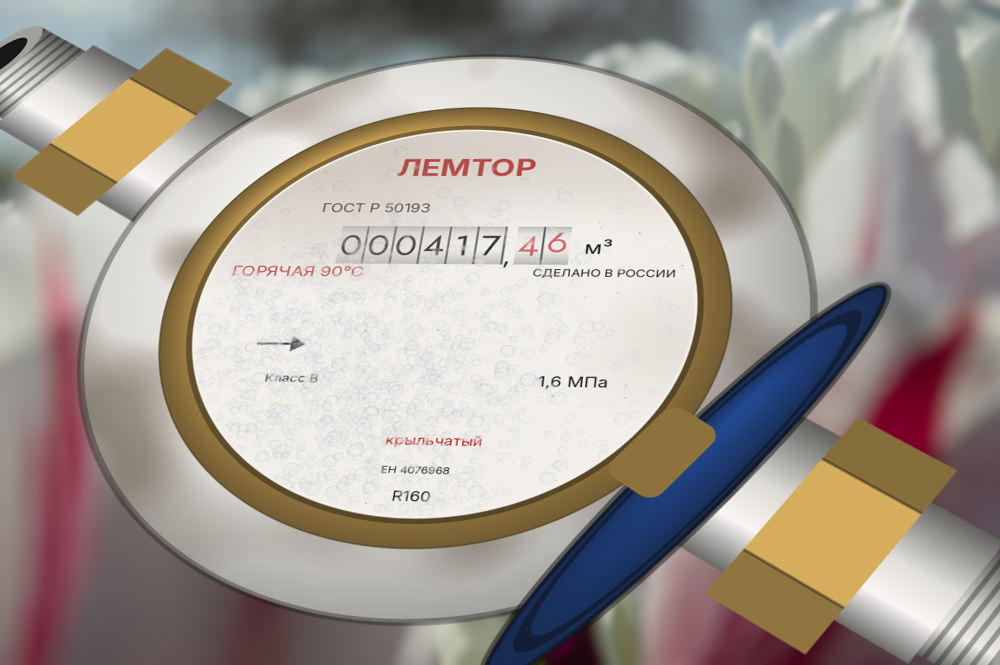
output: 417.46 m³
